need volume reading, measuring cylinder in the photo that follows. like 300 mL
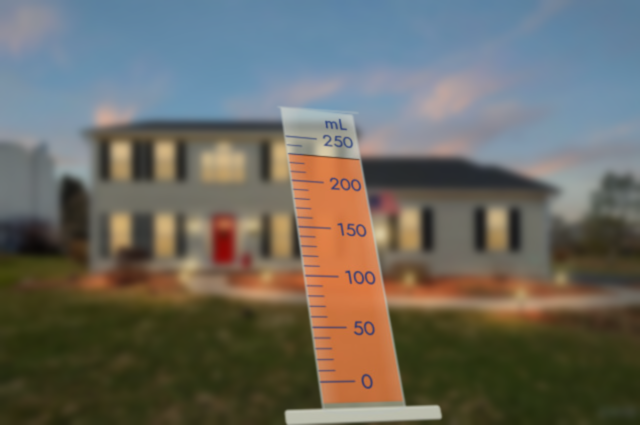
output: 230 mL
